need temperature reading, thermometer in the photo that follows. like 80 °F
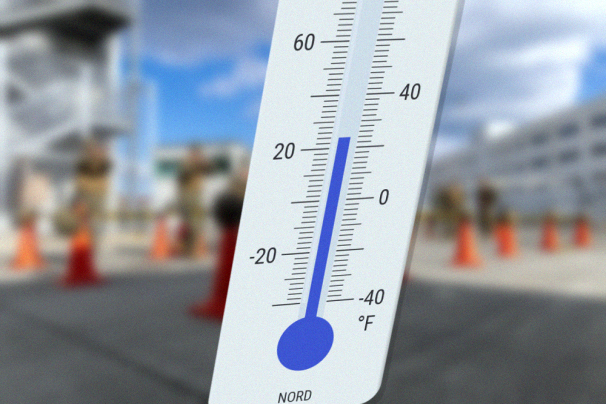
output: 24 °F
